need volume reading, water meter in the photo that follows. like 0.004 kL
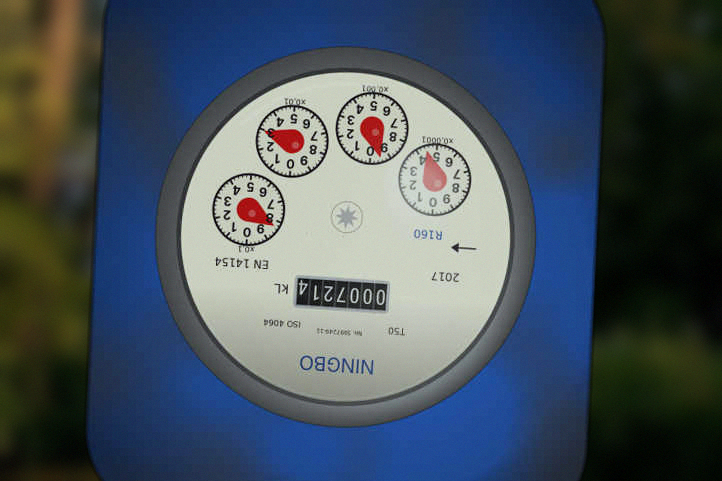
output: 7213.8294 kL
